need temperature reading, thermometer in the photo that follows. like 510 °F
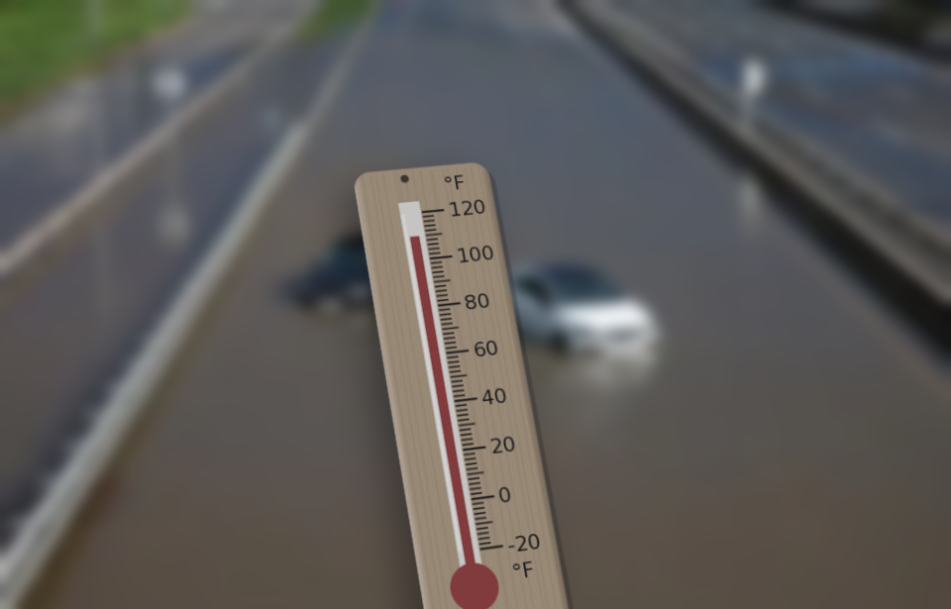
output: 110 °F
